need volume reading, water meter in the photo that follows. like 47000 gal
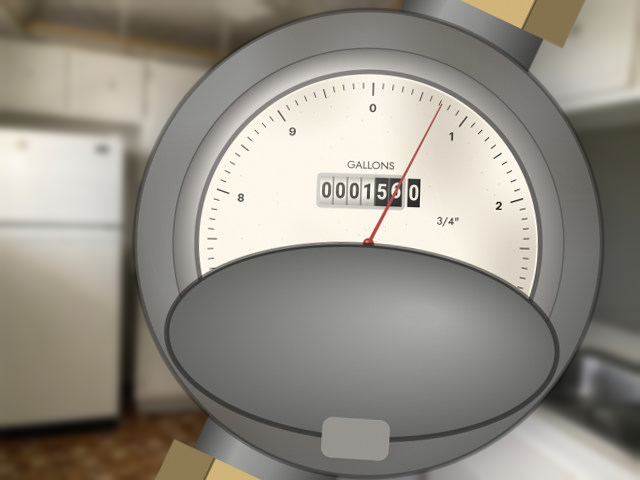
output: 1560.7 gal
